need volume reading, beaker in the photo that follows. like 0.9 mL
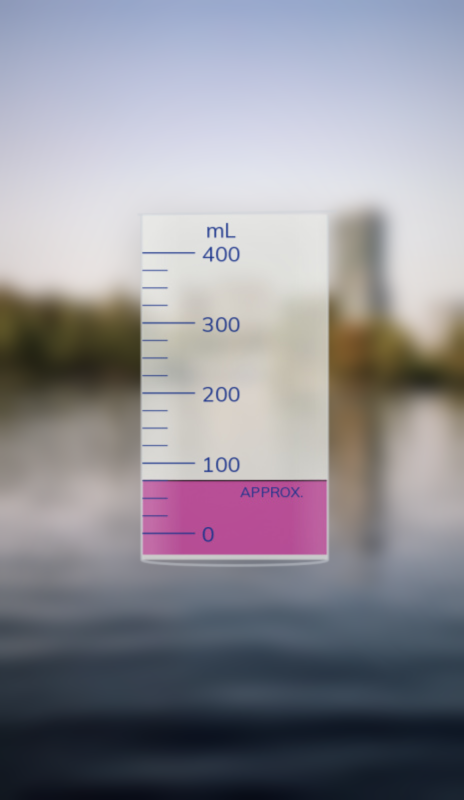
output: 75 mL
